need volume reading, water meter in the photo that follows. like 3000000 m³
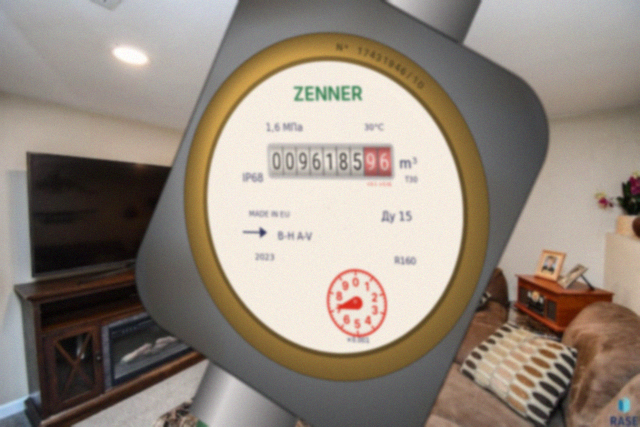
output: 96185.967 m³
